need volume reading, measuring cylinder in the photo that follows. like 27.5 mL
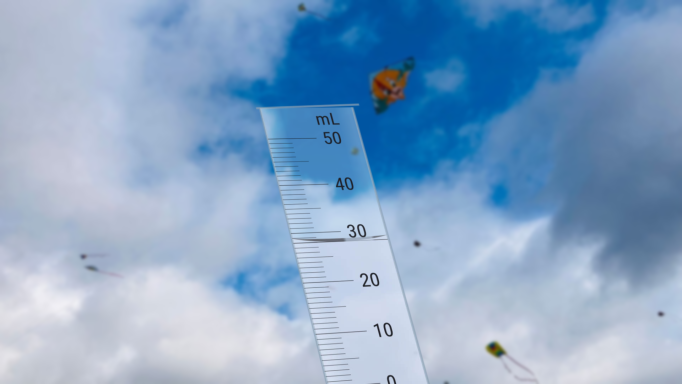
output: 28 mL
